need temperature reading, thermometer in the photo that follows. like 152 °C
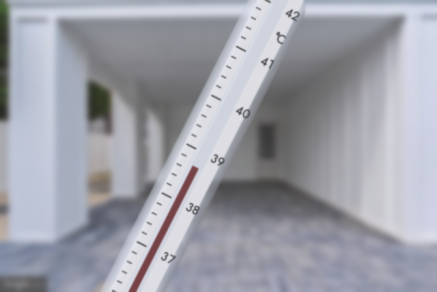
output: 38.7 °C
